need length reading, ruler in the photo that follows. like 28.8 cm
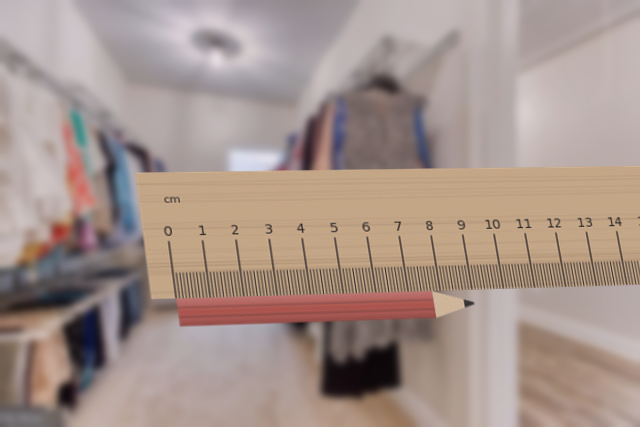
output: 9 cm
